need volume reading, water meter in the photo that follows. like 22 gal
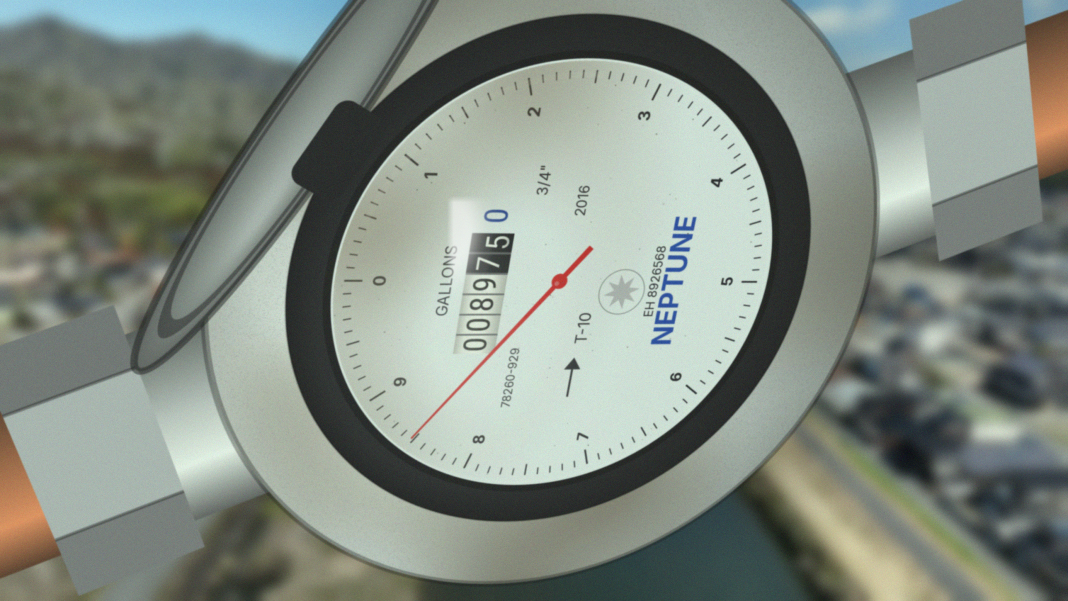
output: 89748.5 gal
